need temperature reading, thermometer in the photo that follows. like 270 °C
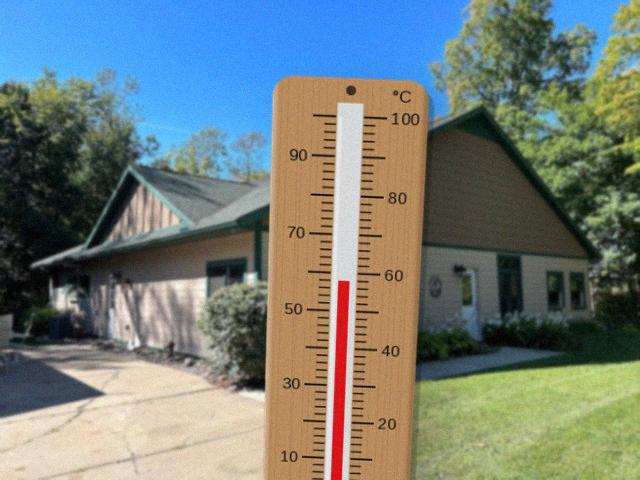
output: 58 °C
